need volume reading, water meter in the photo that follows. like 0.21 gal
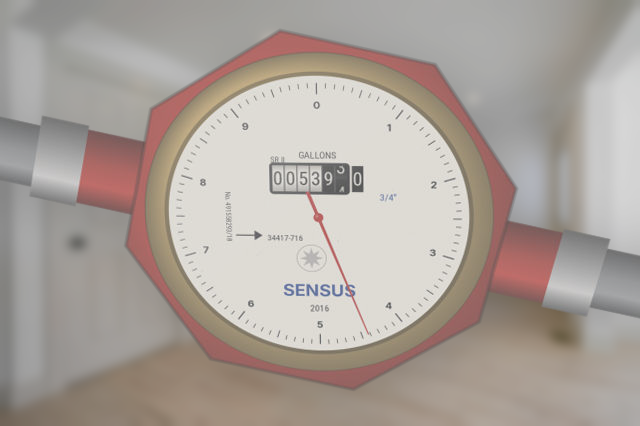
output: 53934.4 gal
